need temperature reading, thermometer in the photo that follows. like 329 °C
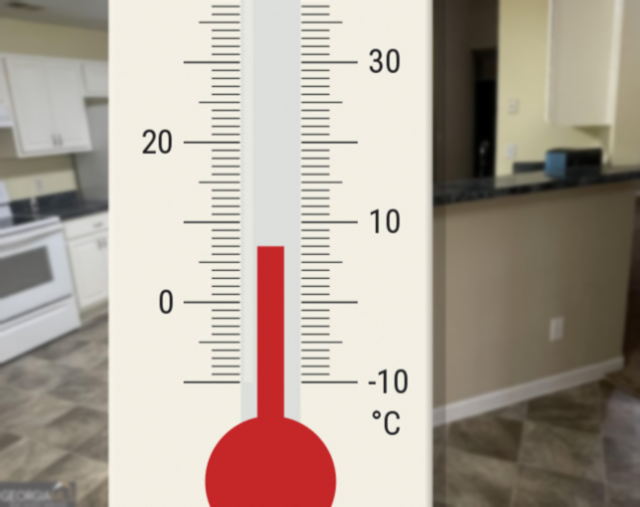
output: 7 °C
